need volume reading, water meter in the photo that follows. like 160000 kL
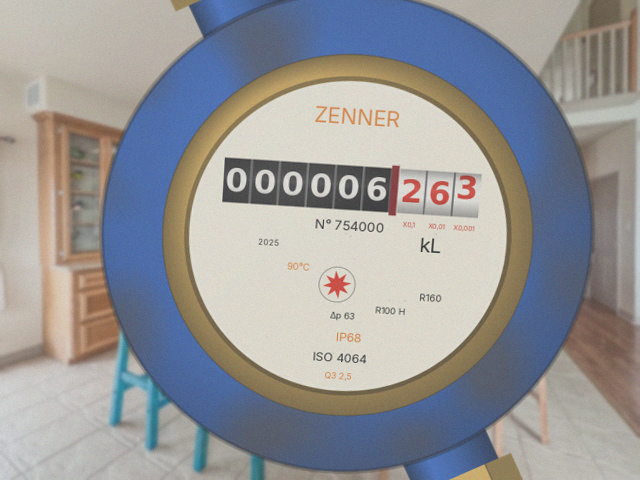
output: 6.263 kL
